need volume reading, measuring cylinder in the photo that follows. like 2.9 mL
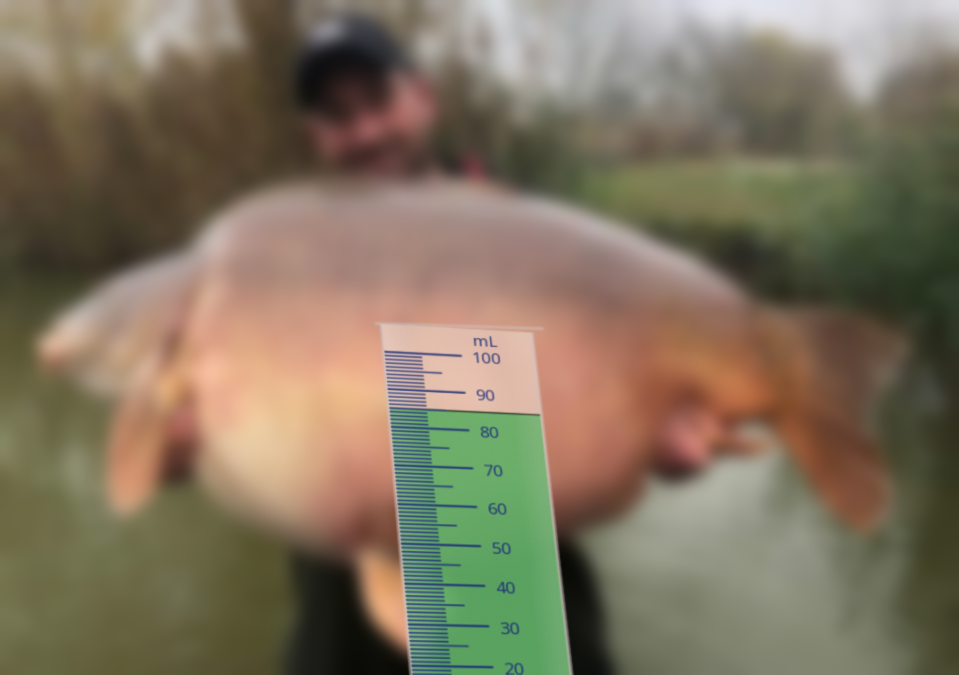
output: 85 mL
